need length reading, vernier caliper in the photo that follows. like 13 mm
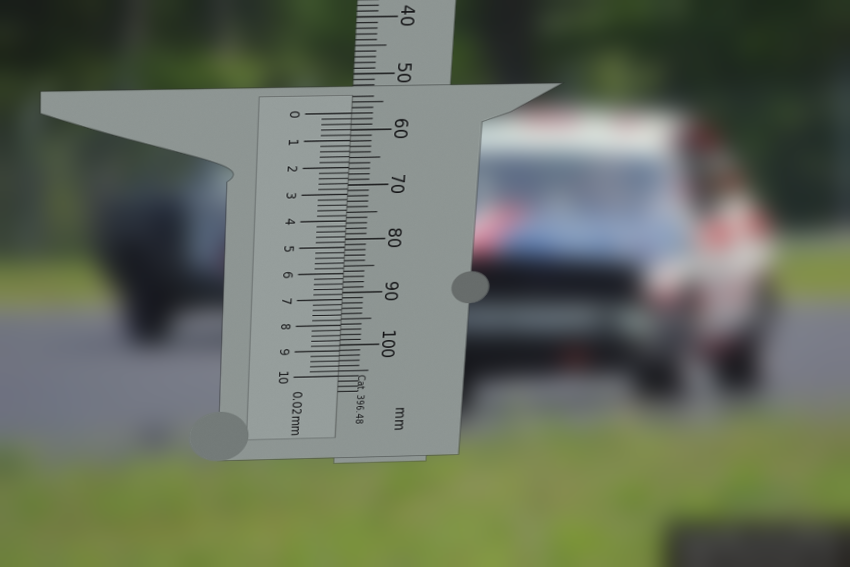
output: 57.0 mm
